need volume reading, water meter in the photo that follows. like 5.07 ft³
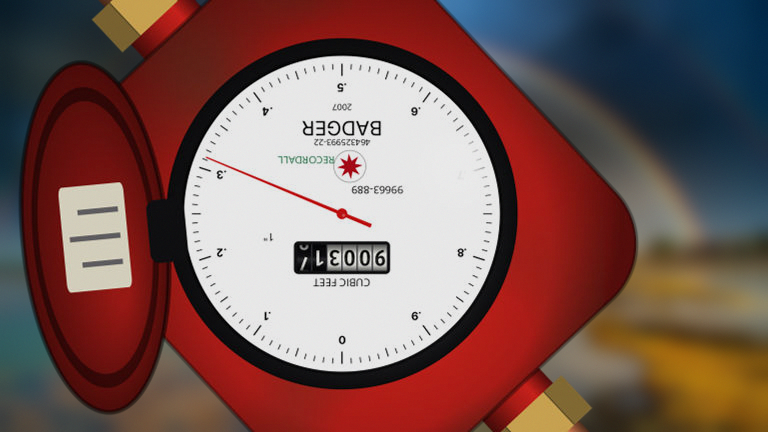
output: 900317.31 ft³
